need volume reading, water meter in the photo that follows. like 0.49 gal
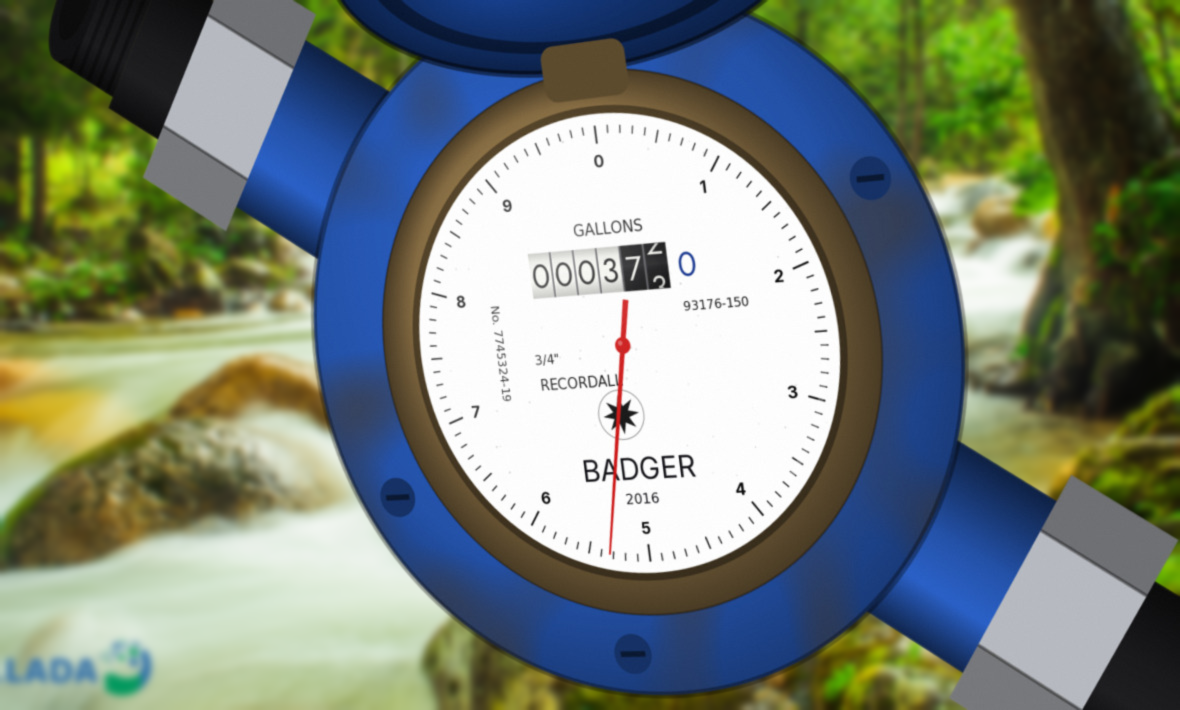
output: 3725.3 gal
